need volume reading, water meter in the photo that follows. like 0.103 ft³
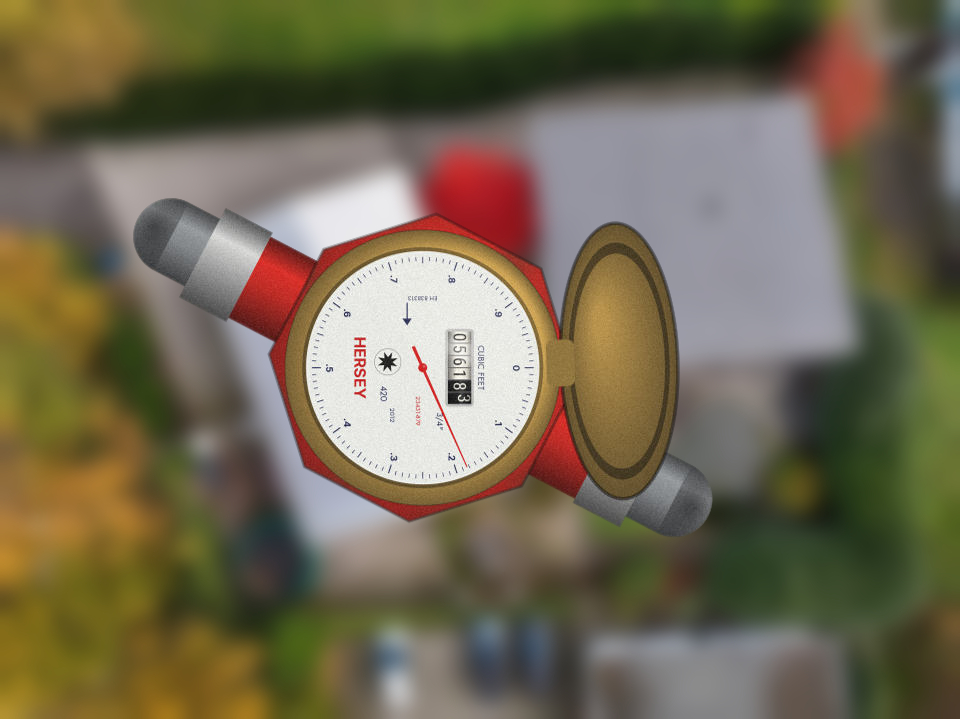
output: 56183.18 ft³
